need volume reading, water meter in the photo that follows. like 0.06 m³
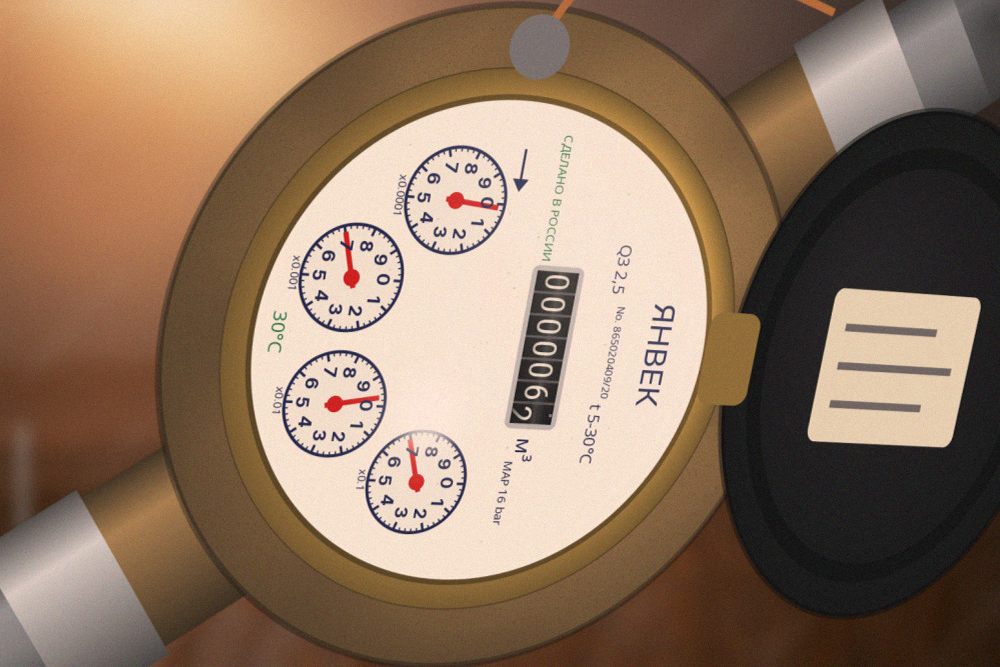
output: 61.6970 m³
